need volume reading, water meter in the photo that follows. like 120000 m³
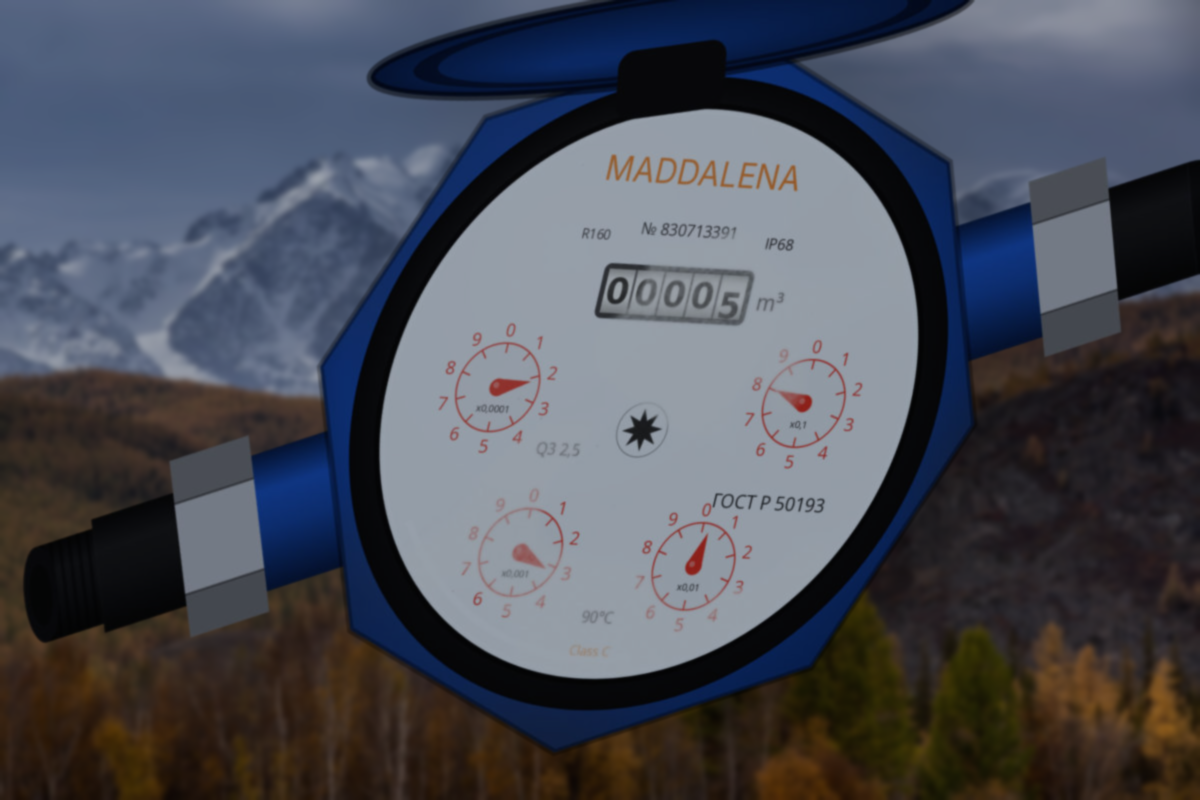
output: 4.8032 m³
